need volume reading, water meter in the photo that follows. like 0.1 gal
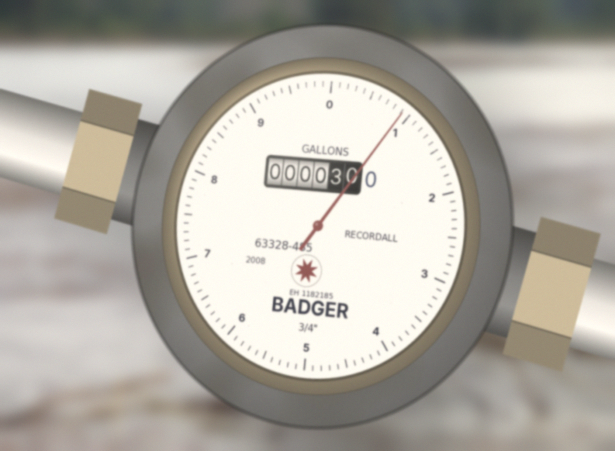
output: 300.9 gal
